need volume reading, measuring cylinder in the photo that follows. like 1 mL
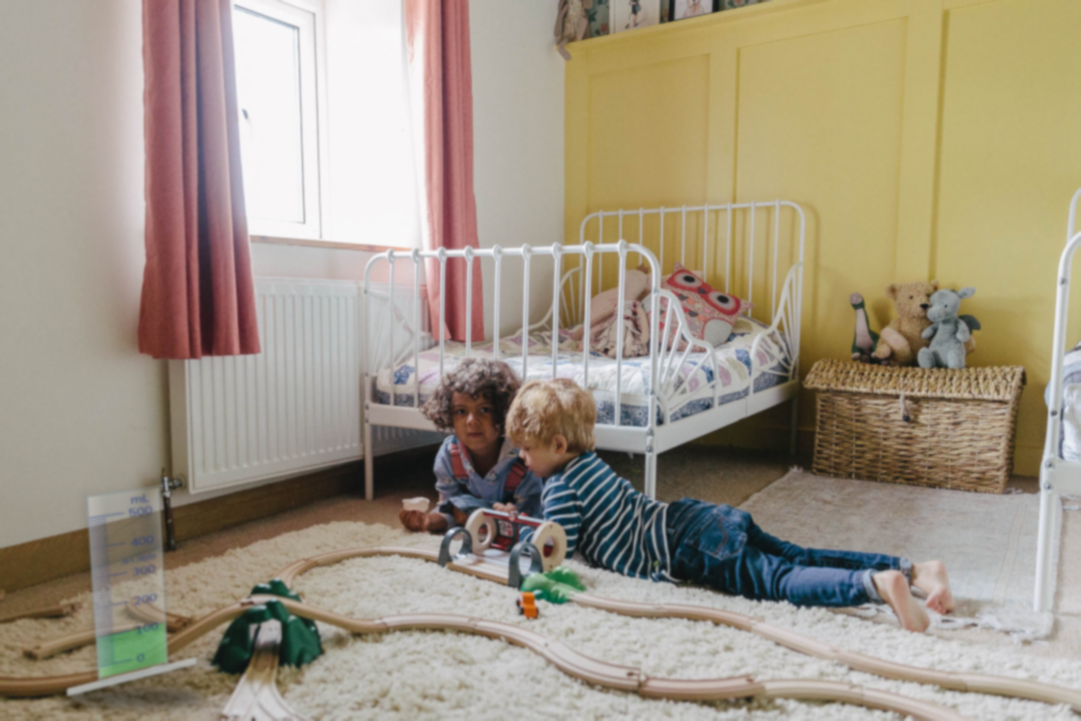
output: 100 mL
